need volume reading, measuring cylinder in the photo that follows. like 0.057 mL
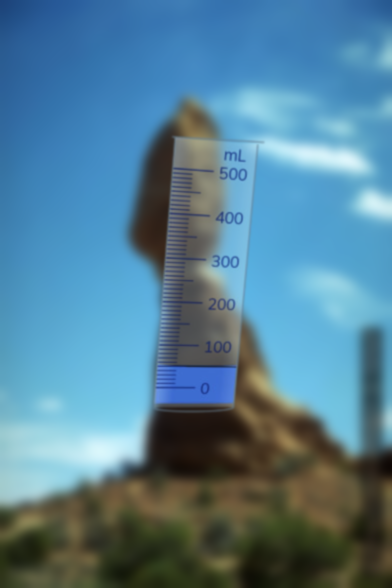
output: 50 mL
